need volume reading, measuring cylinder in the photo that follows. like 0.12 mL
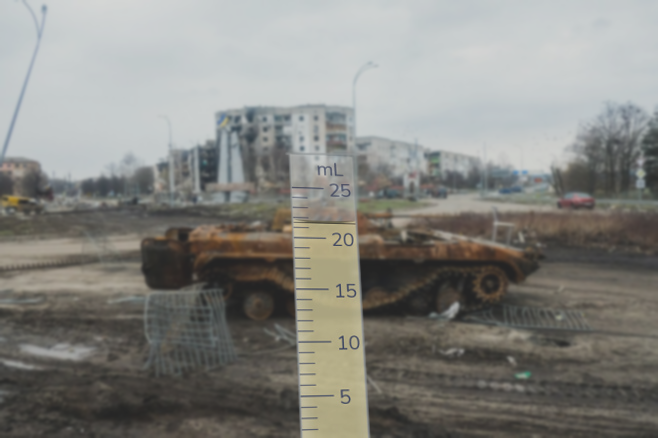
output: 21.5 mL
